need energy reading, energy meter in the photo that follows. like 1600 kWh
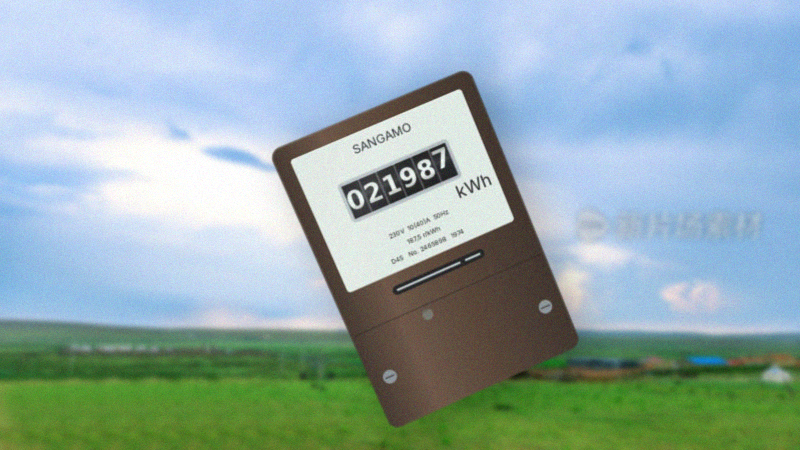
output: 21987 kWh
